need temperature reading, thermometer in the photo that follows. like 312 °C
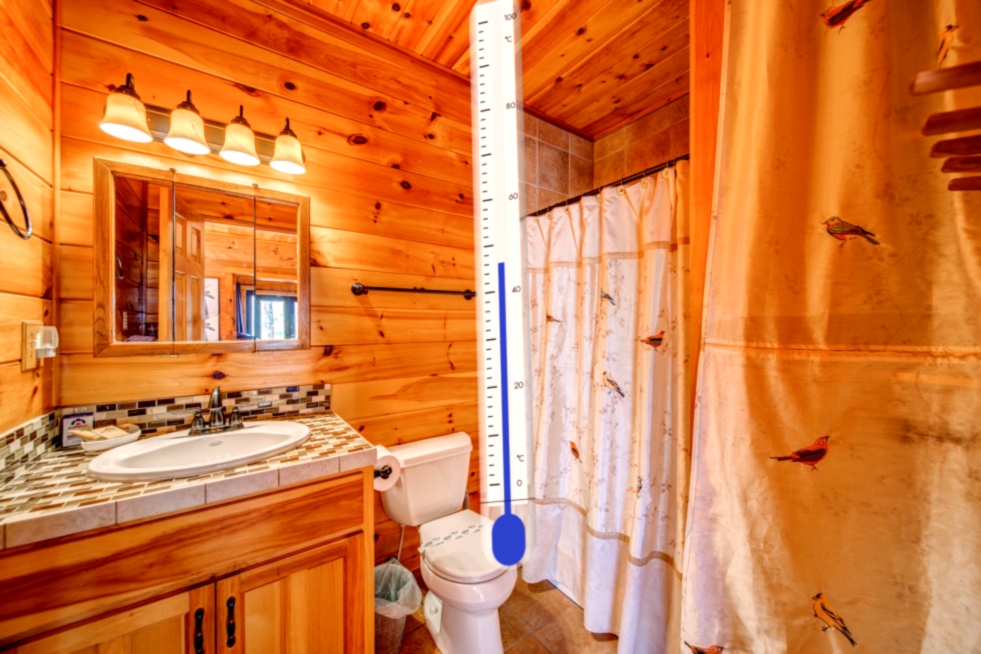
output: 46 °C
